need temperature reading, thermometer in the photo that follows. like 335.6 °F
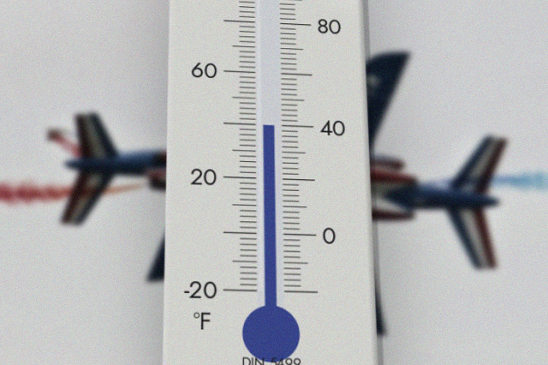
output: 40 °F
